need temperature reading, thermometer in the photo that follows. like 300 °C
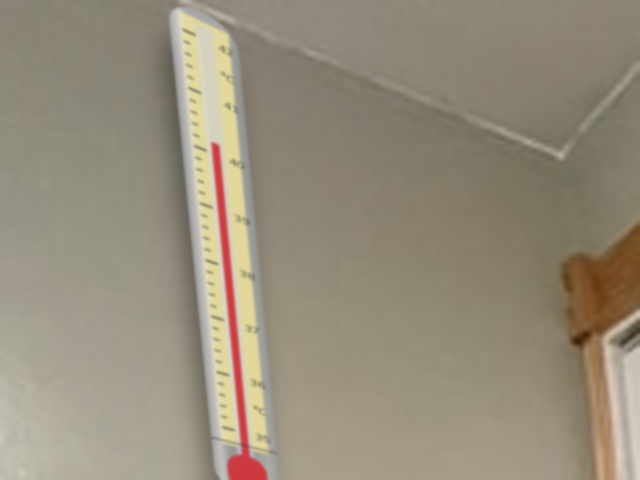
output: 40.2 °C
